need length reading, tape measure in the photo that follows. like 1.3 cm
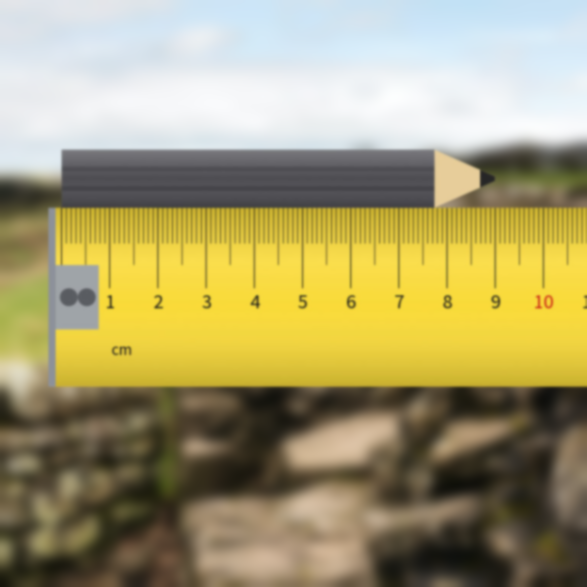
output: 9 cm
